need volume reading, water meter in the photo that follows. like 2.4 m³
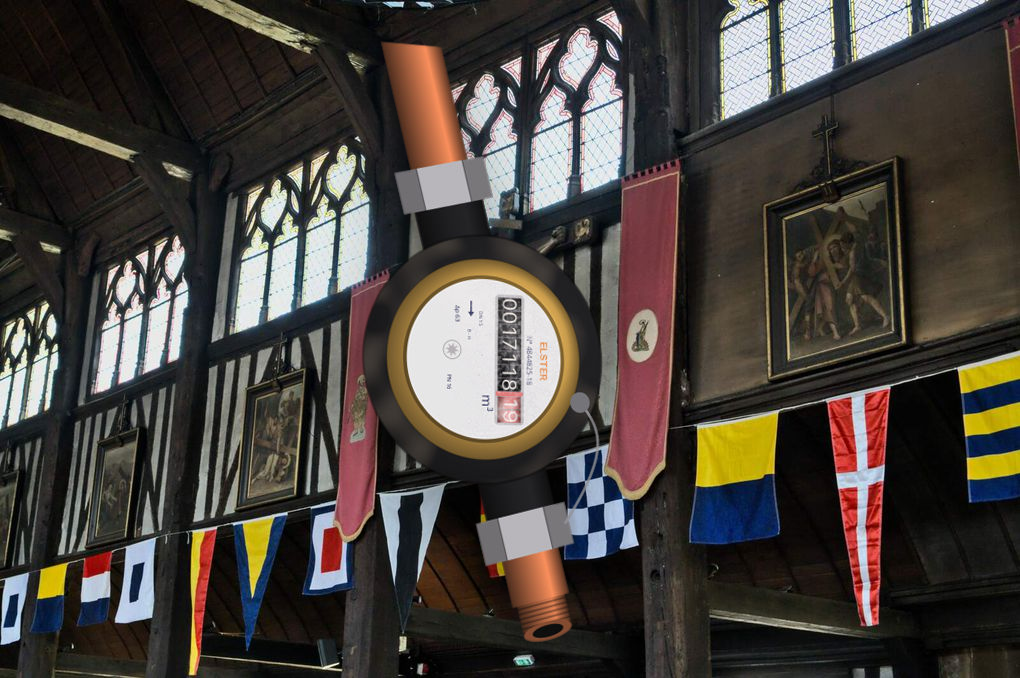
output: 17118.19 m³
